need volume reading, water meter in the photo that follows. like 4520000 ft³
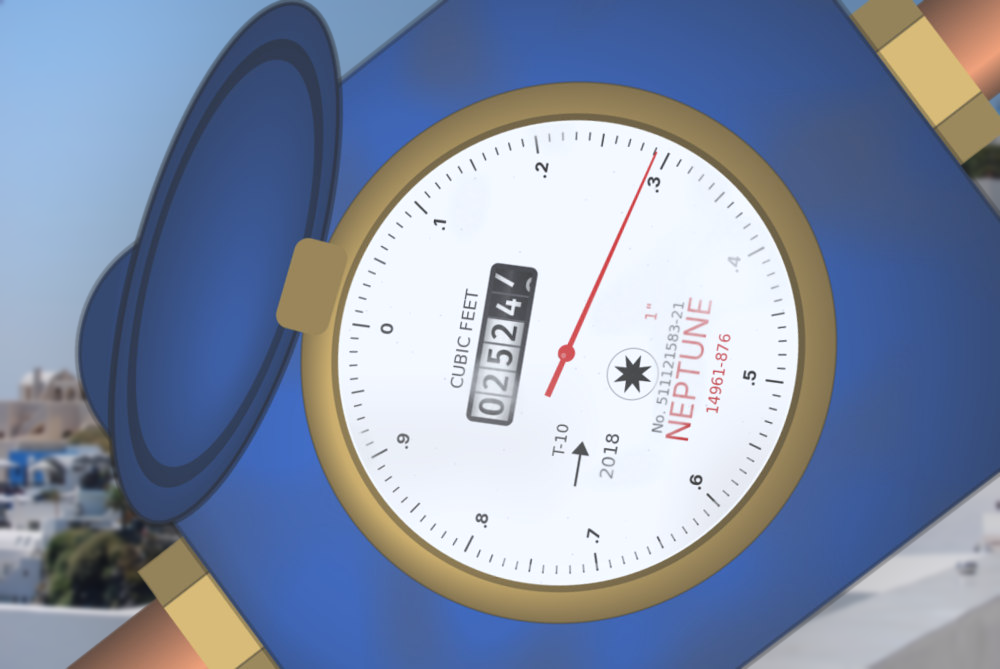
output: 25247.29 ft³
